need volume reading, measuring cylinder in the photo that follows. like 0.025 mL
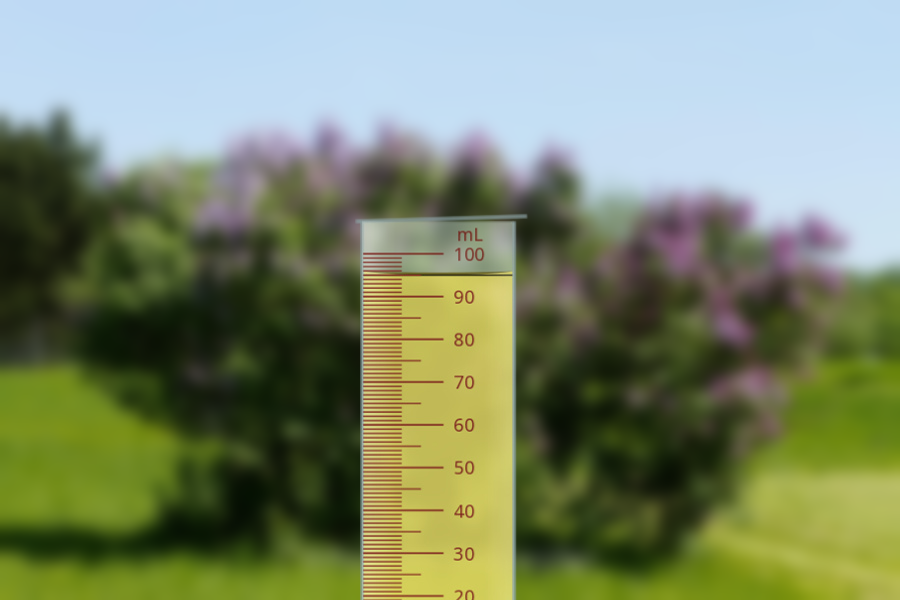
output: 95 mL
